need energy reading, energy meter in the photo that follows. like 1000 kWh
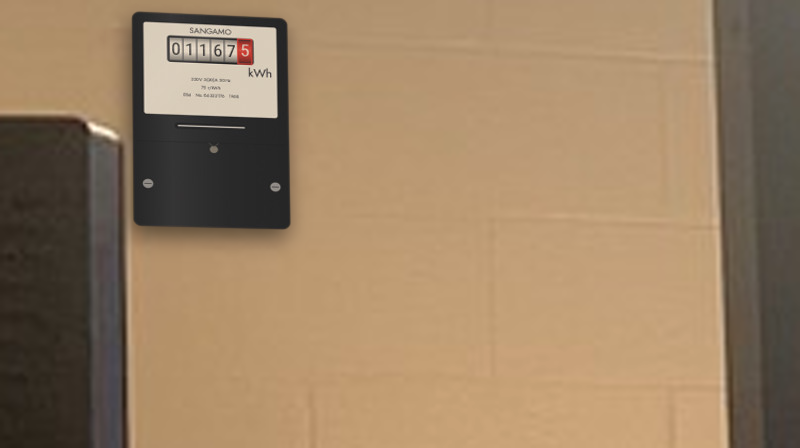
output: 1167.5 kWh
